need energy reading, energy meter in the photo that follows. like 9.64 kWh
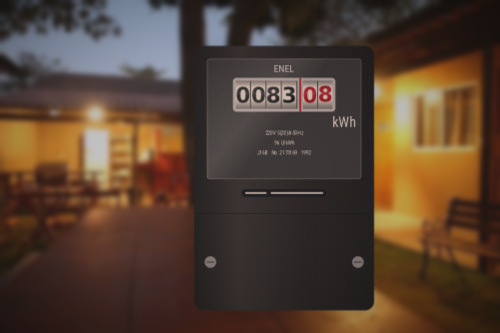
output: 83.08 kWh
